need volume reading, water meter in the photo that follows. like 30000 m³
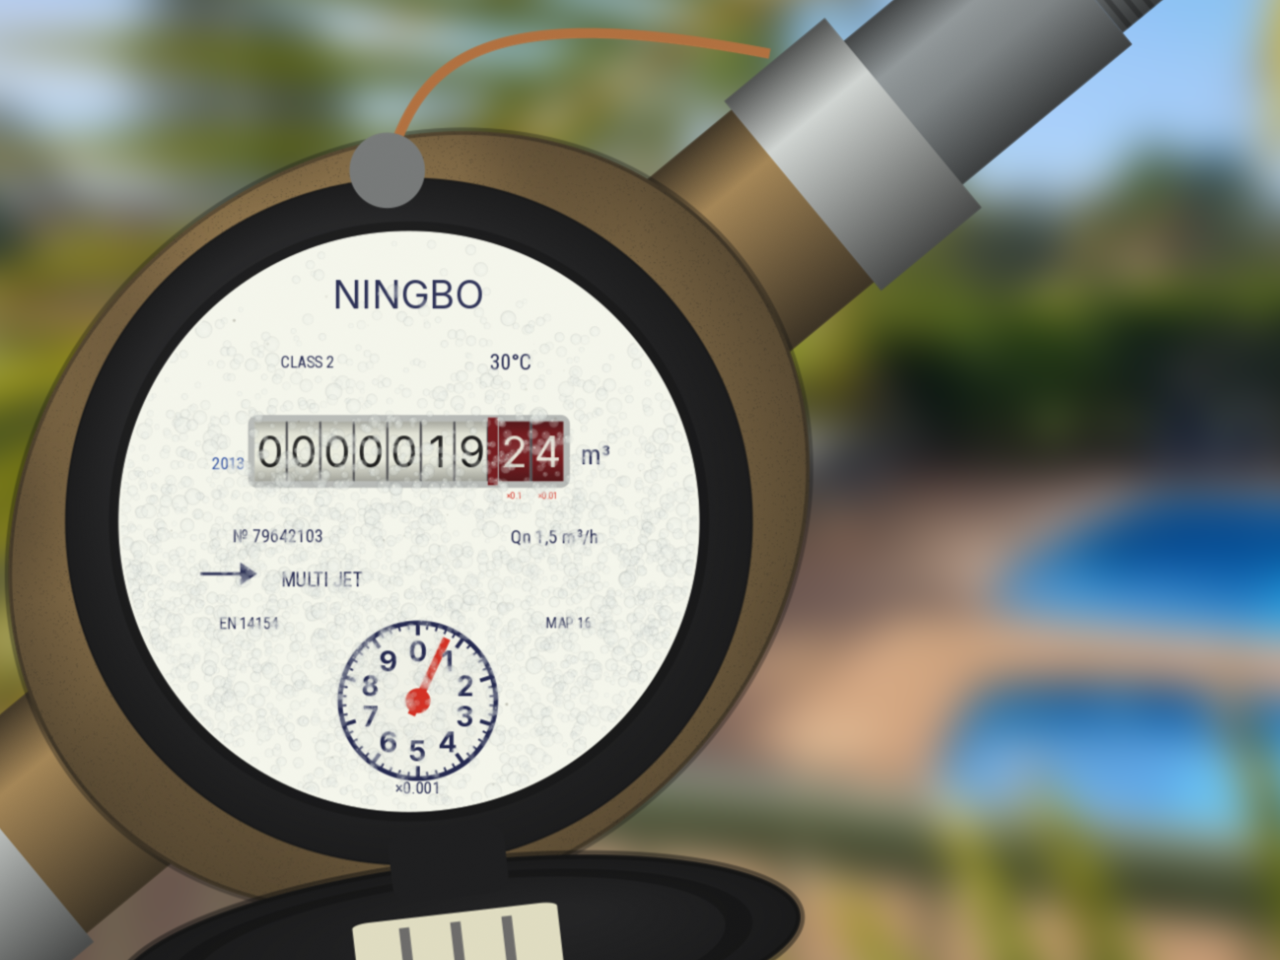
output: 19.240 m³
